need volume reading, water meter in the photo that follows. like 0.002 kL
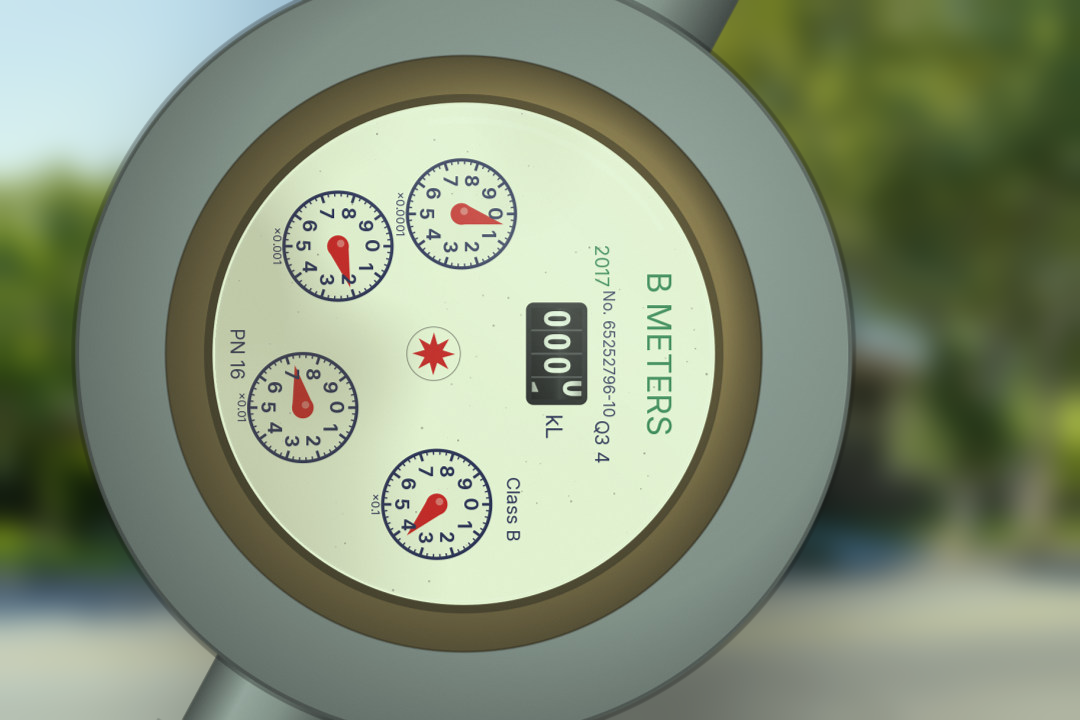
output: 0.3720 kL
